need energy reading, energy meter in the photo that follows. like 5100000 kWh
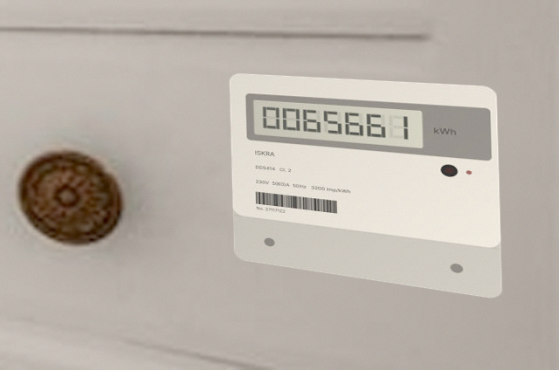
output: 65661 kWh
